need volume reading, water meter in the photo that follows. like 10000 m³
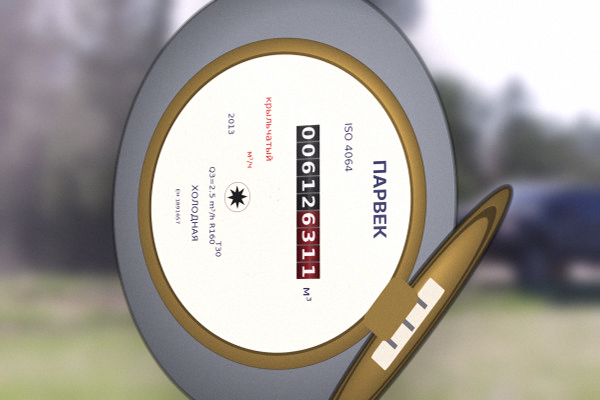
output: 612.6311 m³
